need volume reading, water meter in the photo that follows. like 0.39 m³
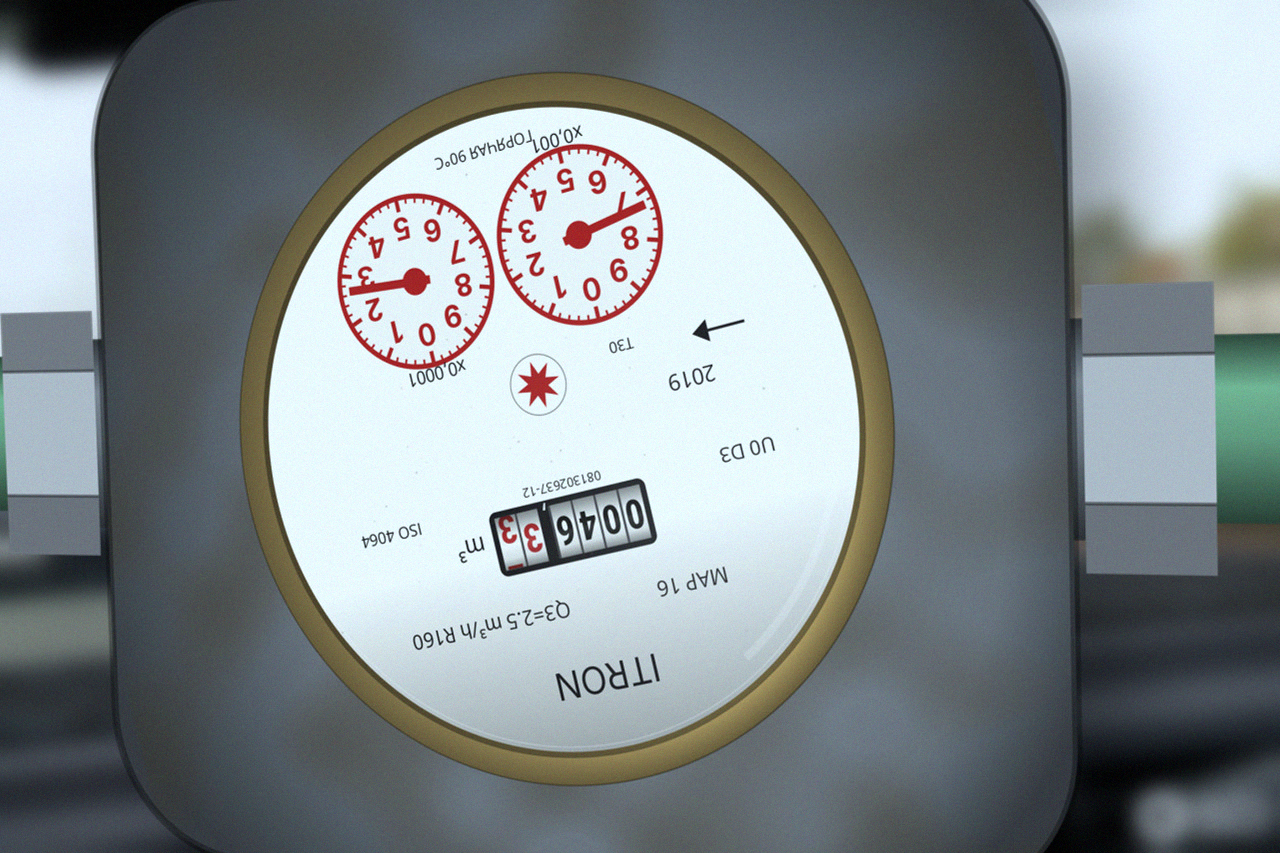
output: 46.3272 m³
